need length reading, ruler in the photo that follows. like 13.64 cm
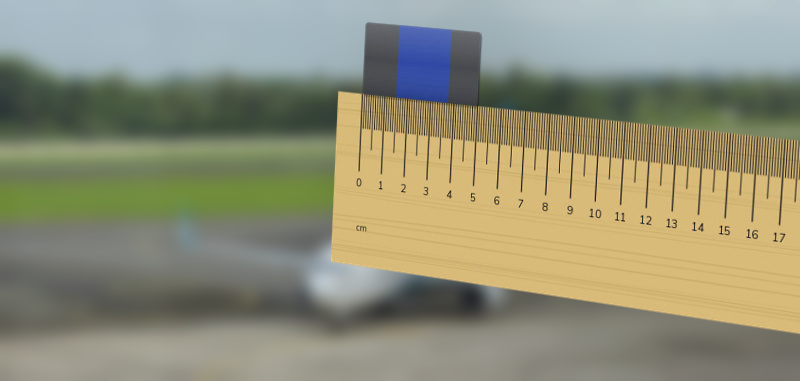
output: 5 cm
